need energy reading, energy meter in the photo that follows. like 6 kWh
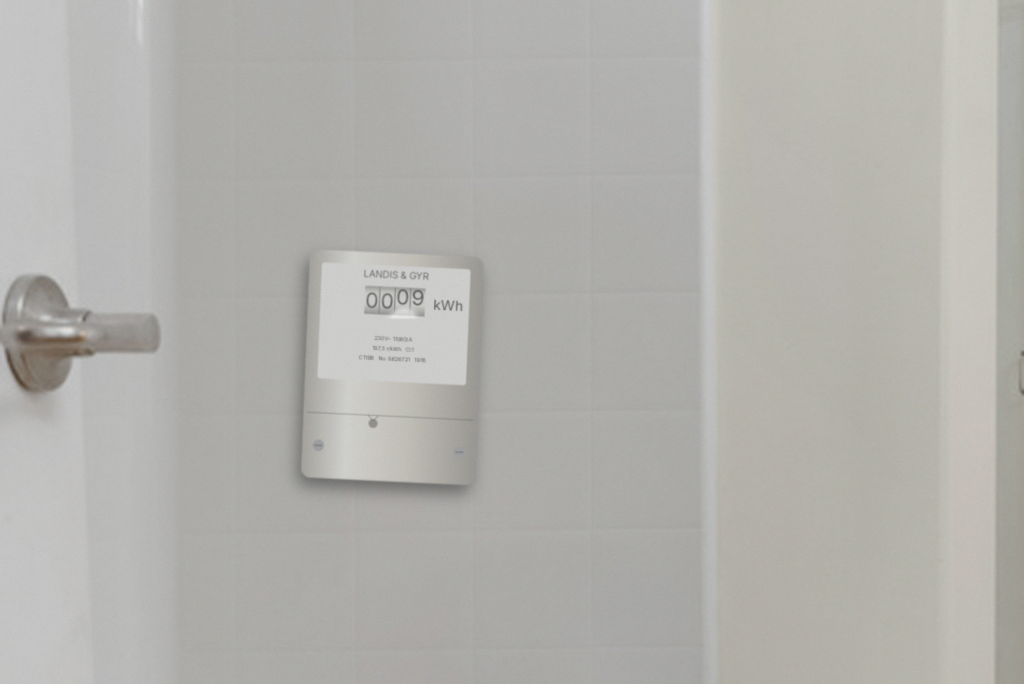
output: 9 kWh
